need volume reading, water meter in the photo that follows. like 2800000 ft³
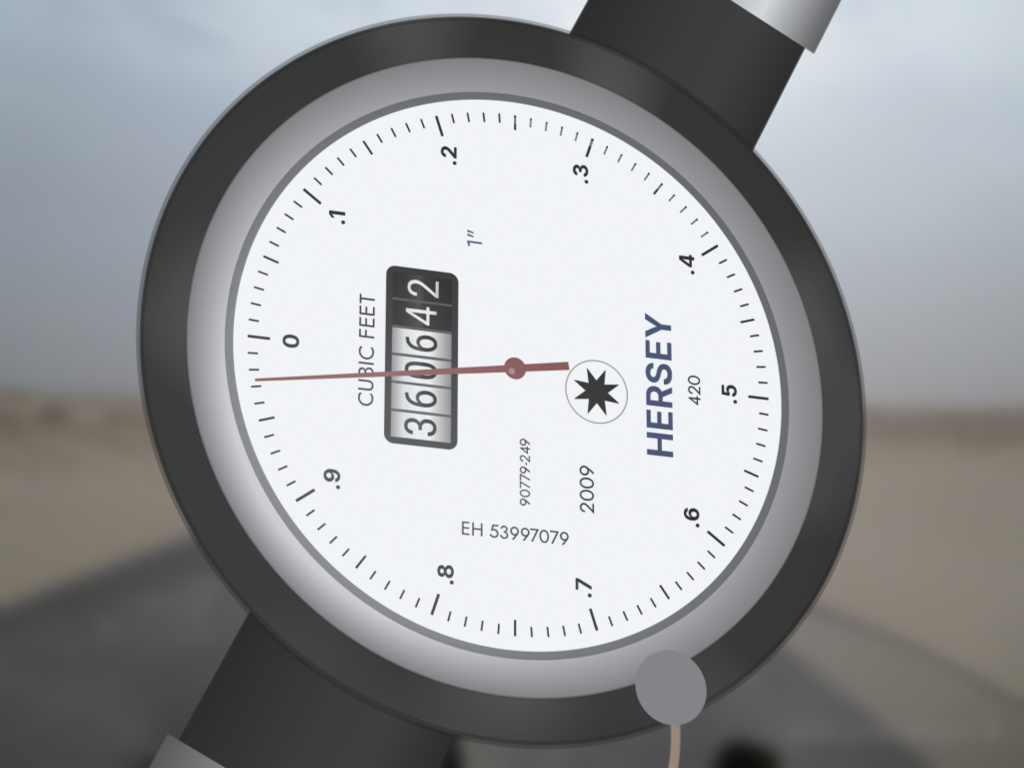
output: 360641.97 ft³
